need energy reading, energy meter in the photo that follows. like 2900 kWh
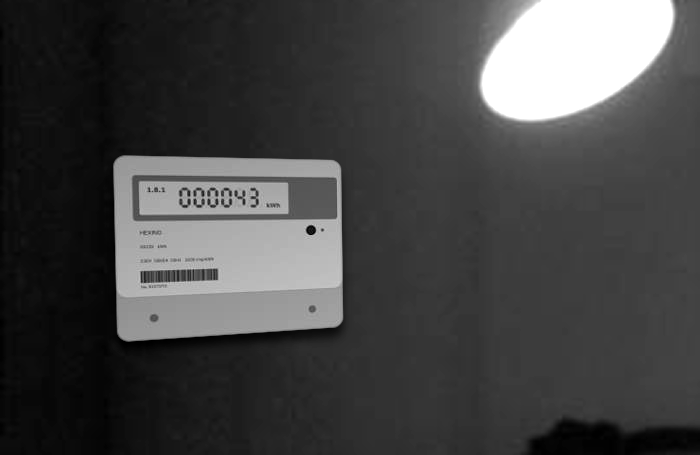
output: 43 kWh
